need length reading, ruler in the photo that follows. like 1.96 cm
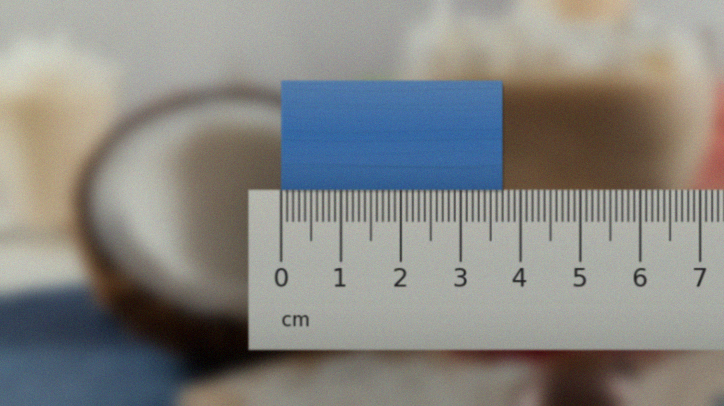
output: 3.7 cm
